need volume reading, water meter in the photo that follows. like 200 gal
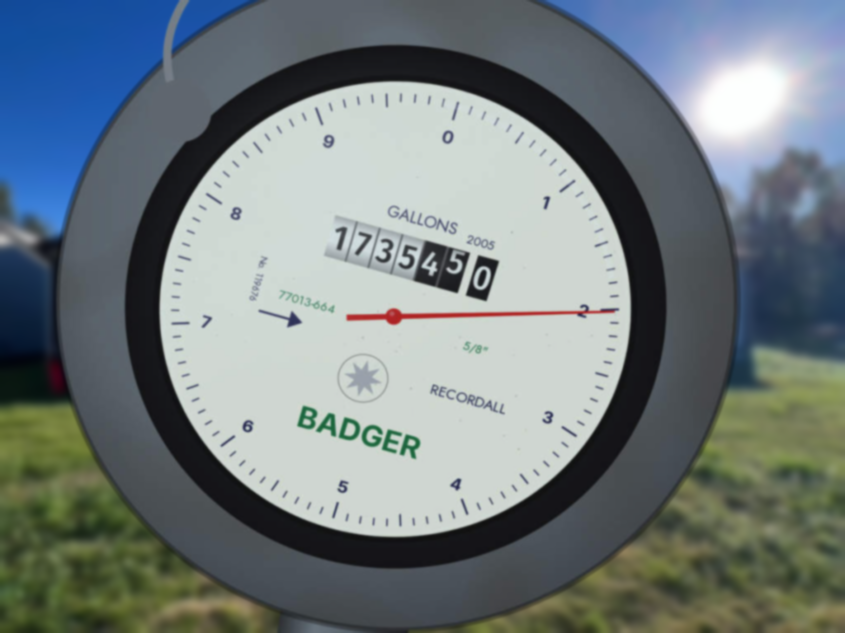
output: 1735452.0 gal
